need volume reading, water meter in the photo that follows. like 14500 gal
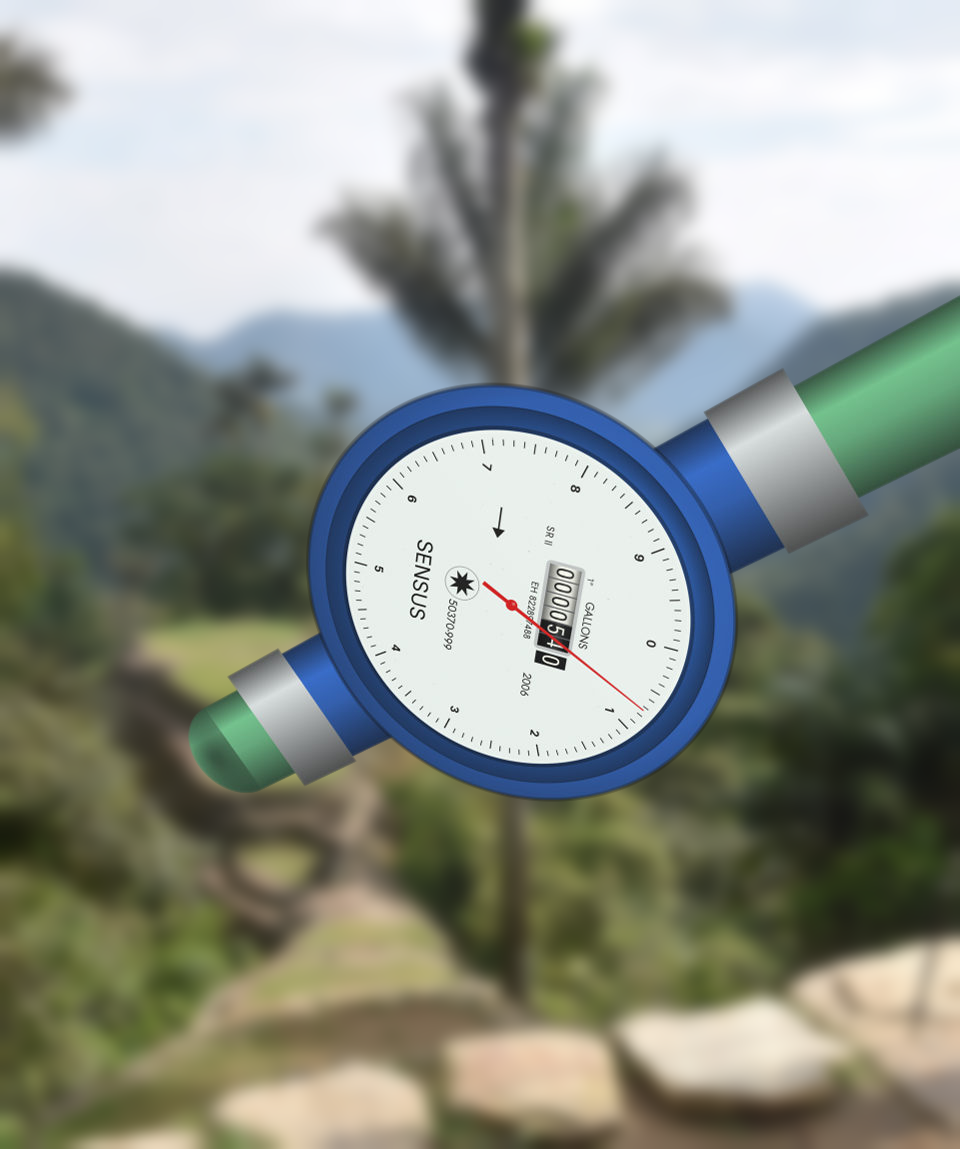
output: 540.7 gal
